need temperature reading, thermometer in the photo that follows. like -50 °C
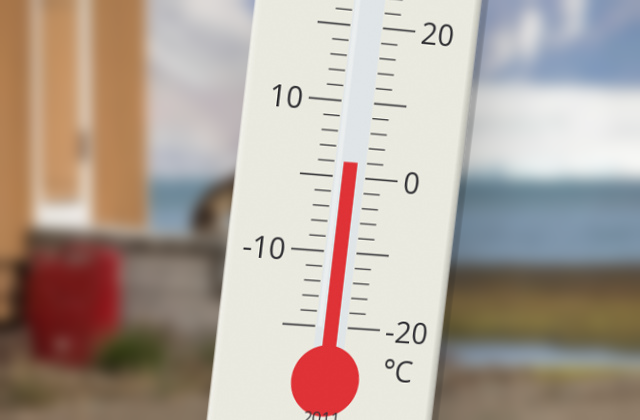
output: 2 °C
